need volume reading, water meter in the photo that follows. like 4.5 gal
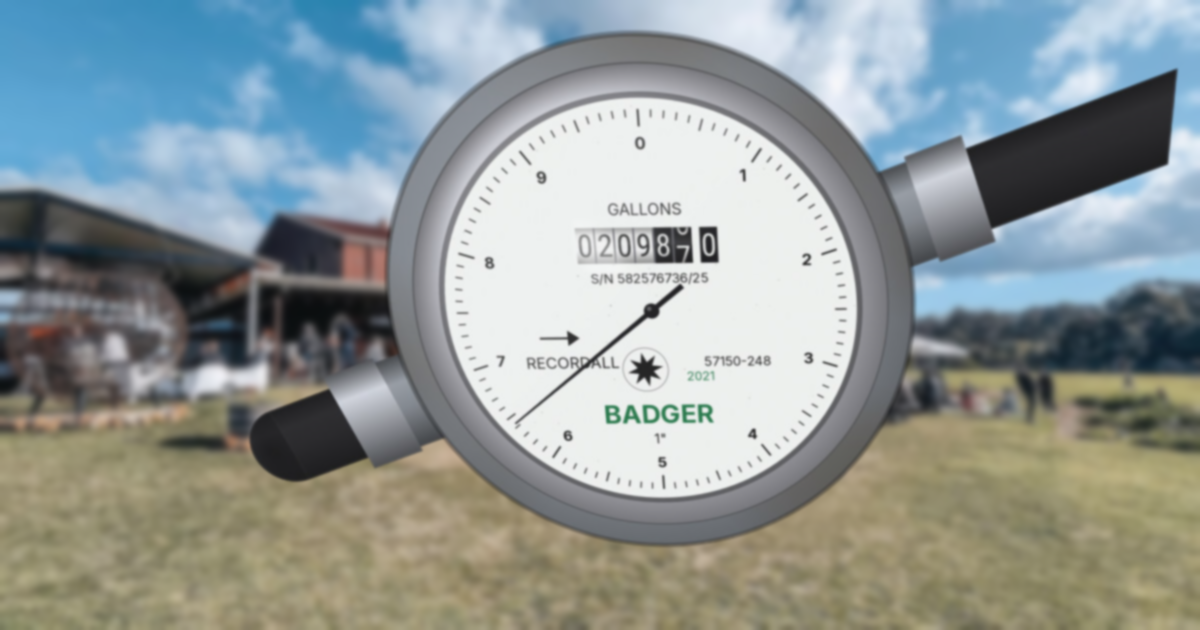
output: 209866.4 gal
